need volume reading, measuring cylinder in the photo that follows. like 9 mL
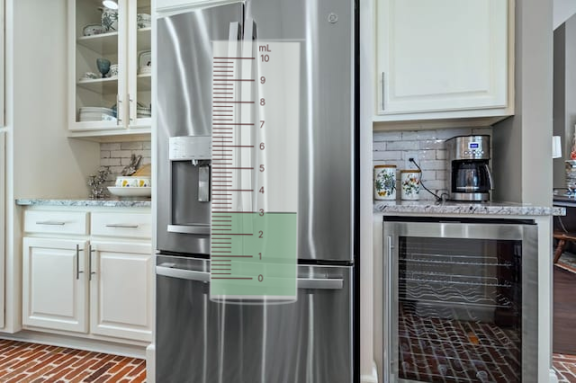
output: 3 mL
